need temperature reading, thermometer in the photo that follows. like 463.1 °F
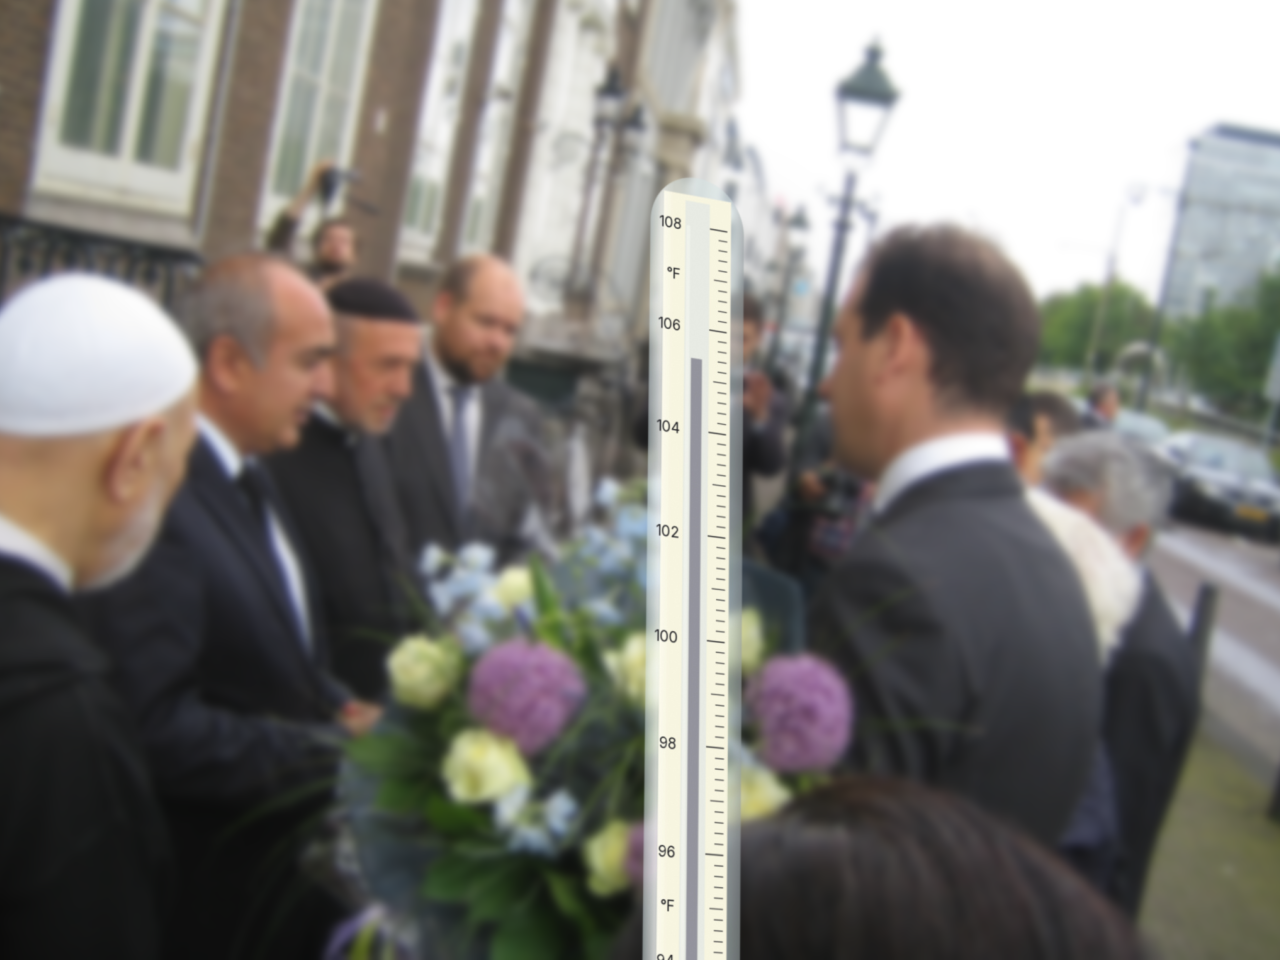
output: 105.4 °F
